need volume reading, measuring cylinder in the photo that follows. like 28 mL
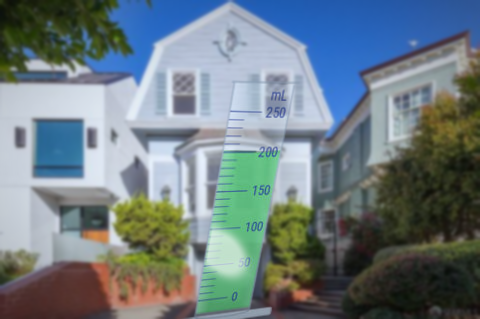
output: 200 mL
